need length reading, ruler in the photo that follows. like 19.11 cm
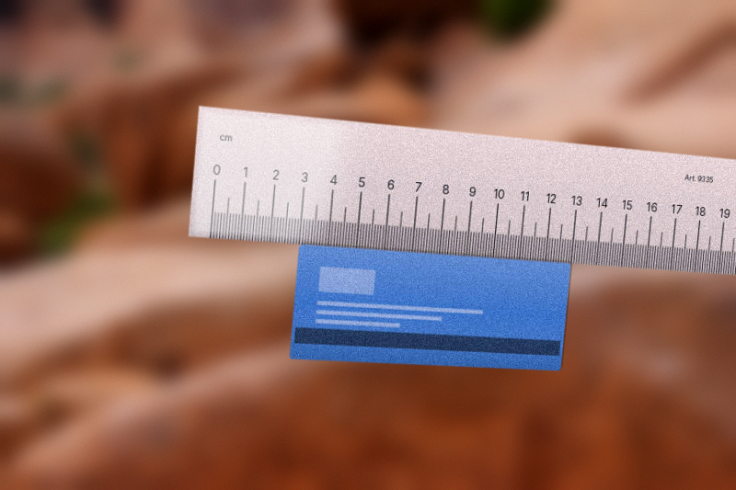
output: 10 cm
